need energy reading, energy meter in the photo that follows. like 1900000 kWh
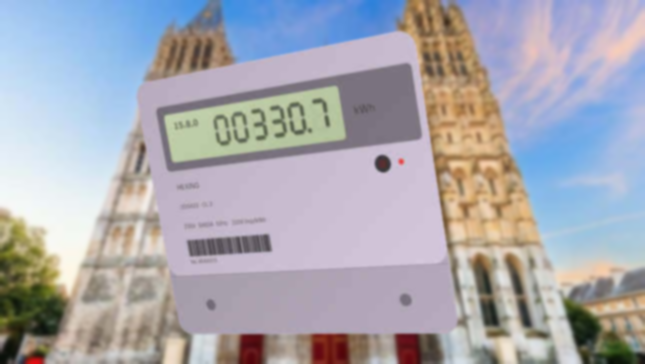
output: 330.7 kWh
